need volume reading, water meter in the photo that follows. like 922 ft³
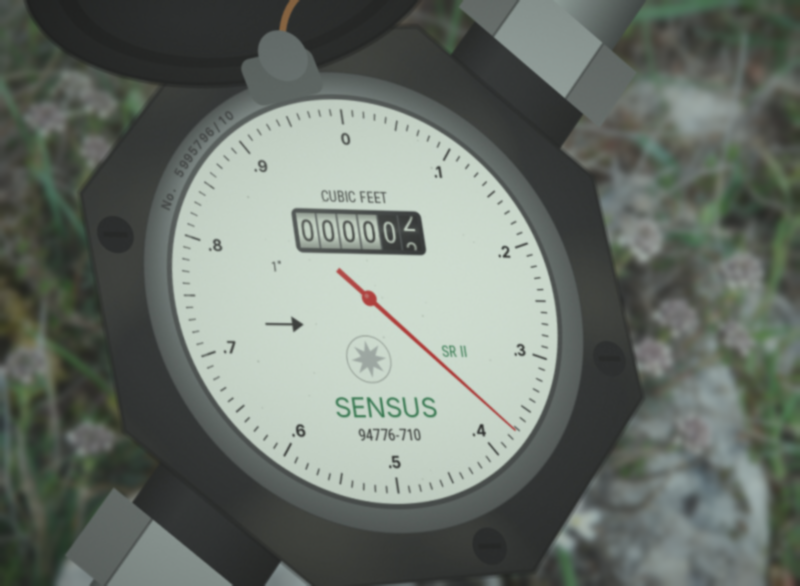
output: 2.37 ft³
